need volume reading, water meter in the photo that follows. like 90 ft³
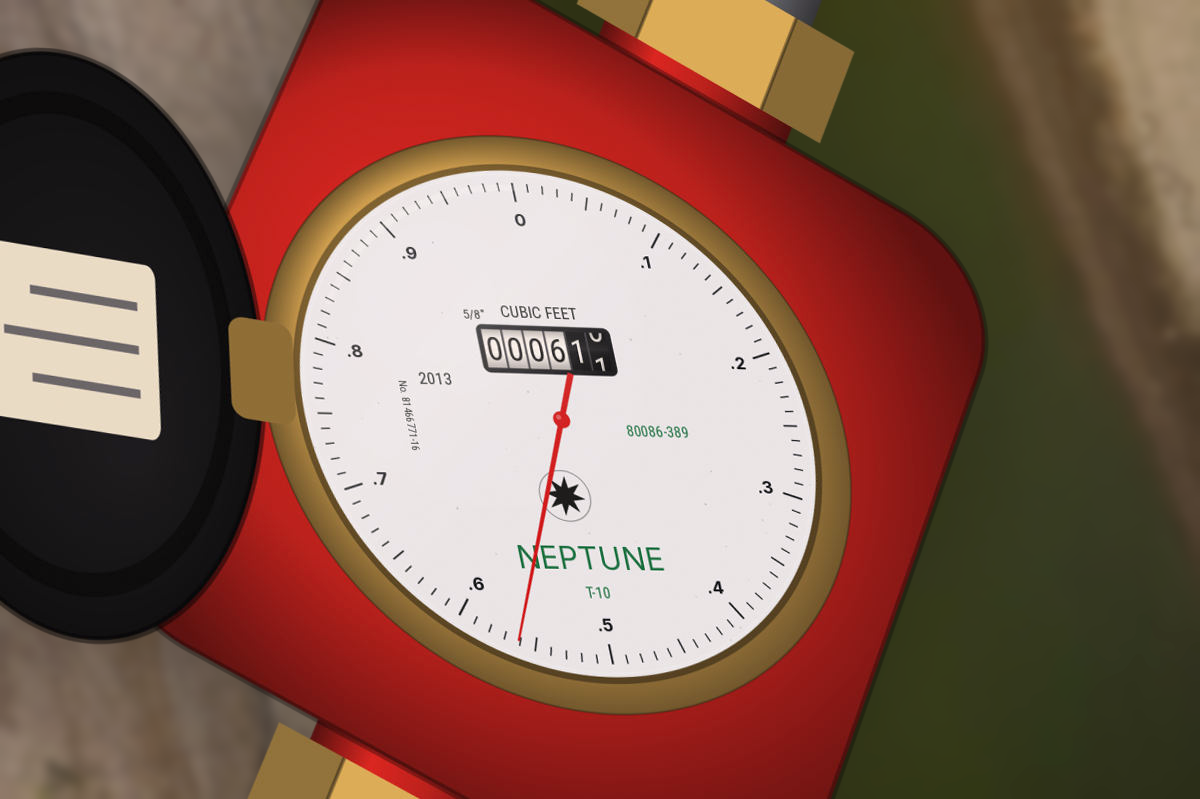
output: 610.56 ft³
